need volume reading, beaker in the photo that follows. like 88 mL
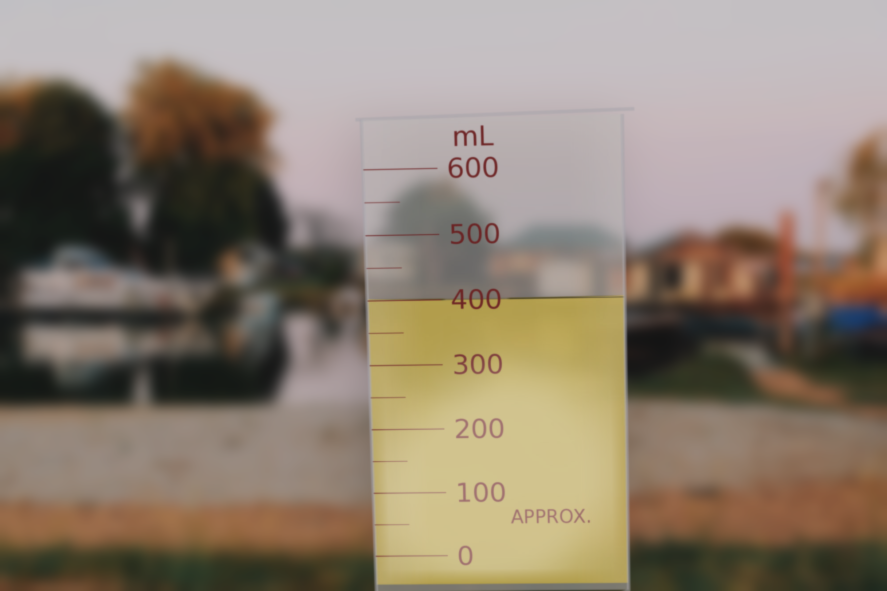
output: 400 mL
